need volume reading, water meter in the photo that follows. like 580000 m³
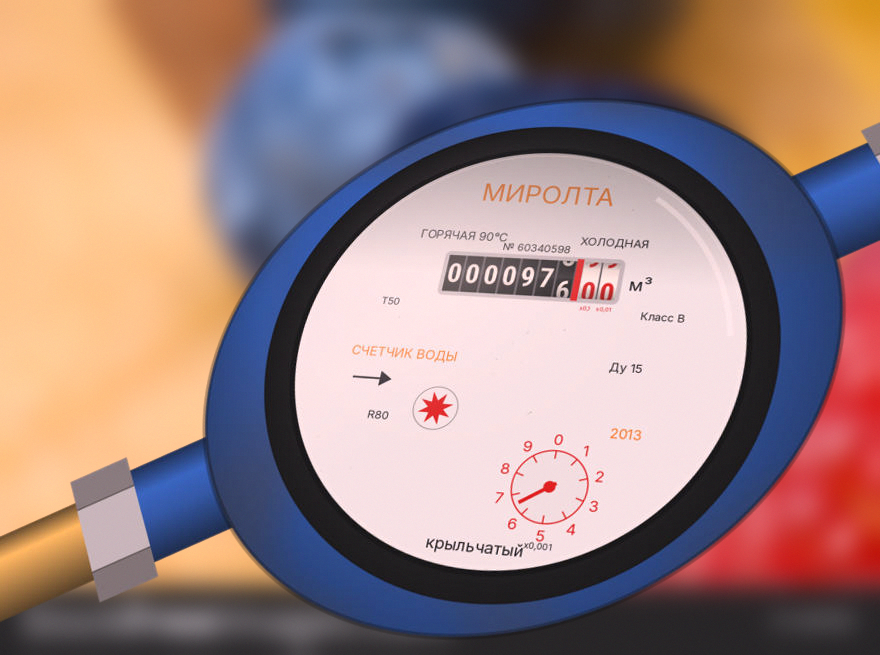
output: 975.996 m³
